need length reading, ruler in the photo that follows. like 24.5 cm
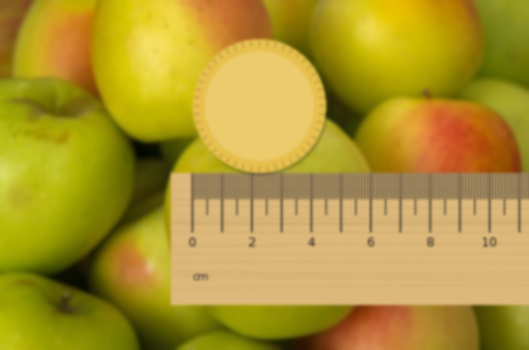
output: 4.5 cm
